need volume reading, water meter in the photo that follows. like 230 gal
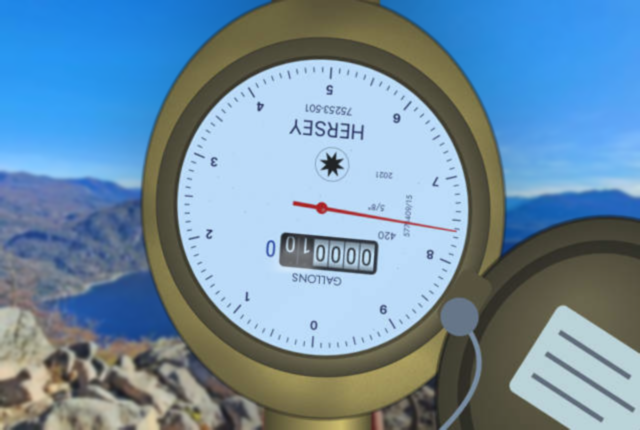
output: 97.6 gal
